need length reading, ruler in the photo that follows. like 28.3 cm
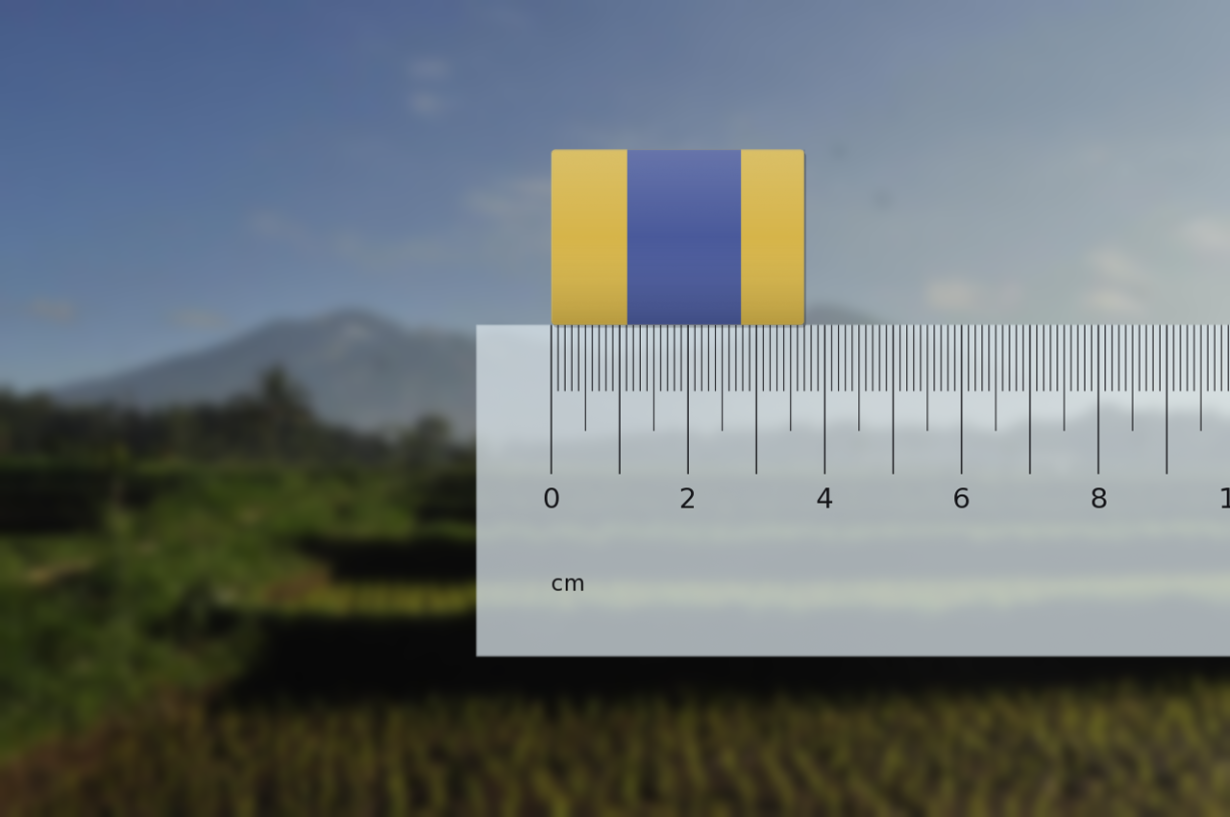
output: 3.7 cm
